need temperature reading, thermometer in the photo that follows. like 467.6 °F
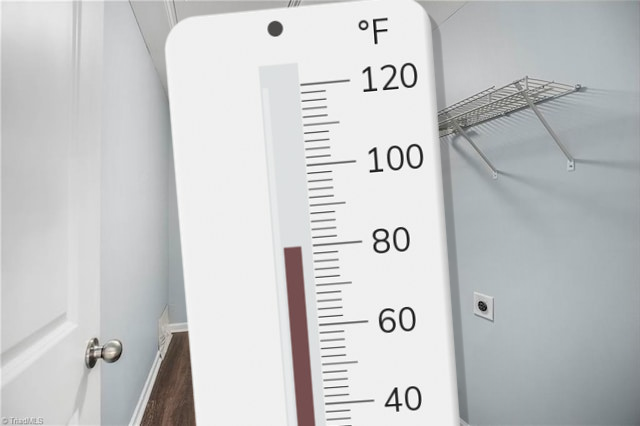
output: 80 °F
